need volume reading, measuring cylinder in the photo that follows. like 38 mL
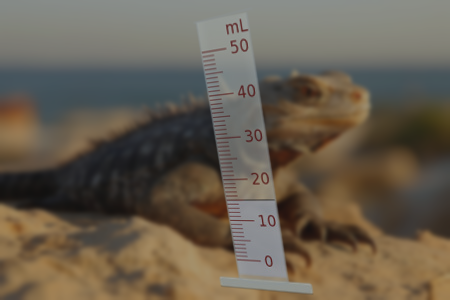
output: 15 mL
